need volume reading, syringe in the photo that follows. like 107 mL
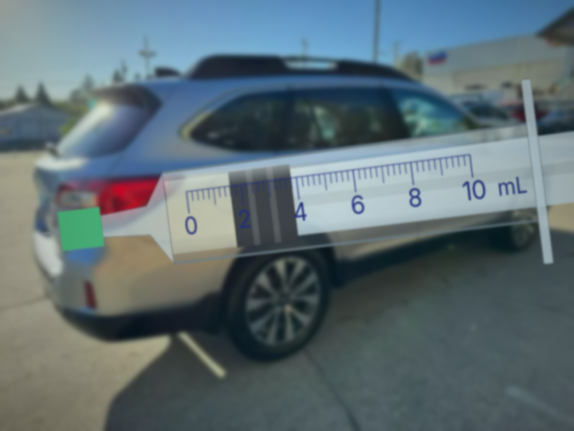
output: 1.6 mL
